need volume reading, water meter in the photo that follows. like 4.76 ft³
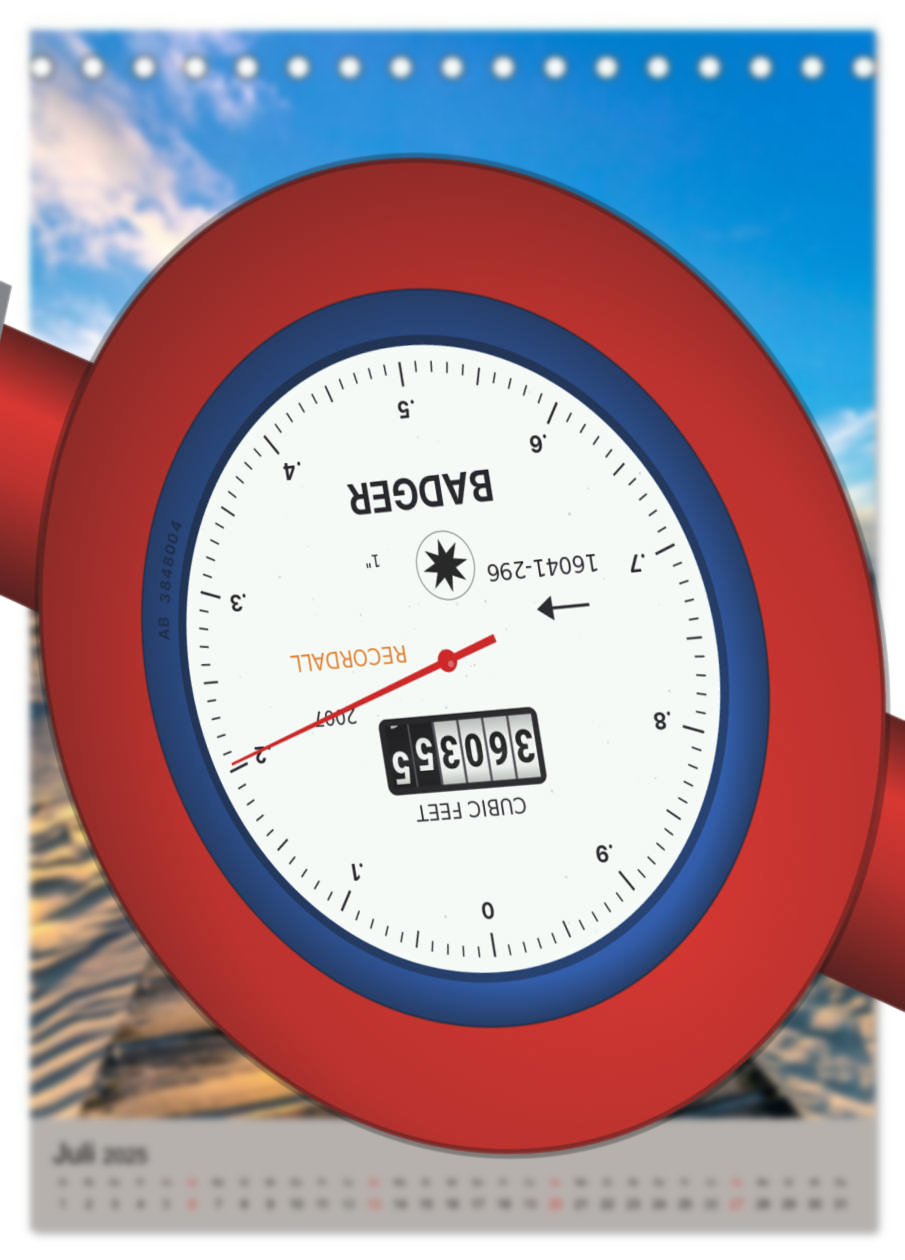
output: 360355.20 ft³
